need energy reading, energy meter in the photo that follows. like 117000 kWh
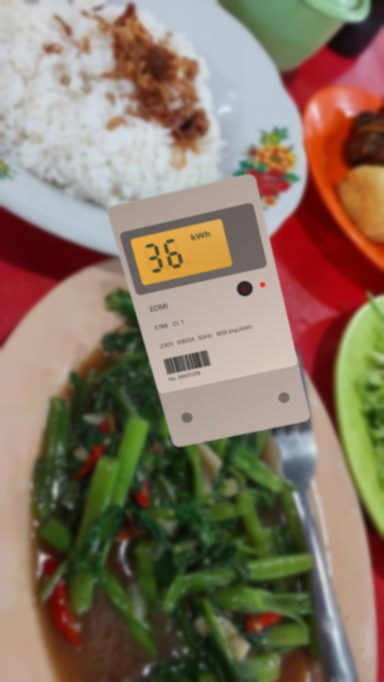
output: 36 kWh
